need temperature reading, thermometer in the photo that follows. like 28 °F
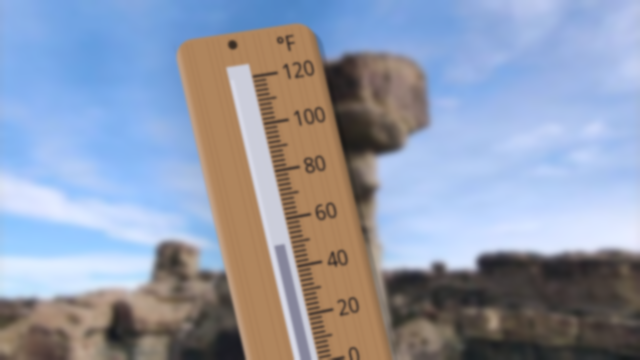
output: 50 °F
